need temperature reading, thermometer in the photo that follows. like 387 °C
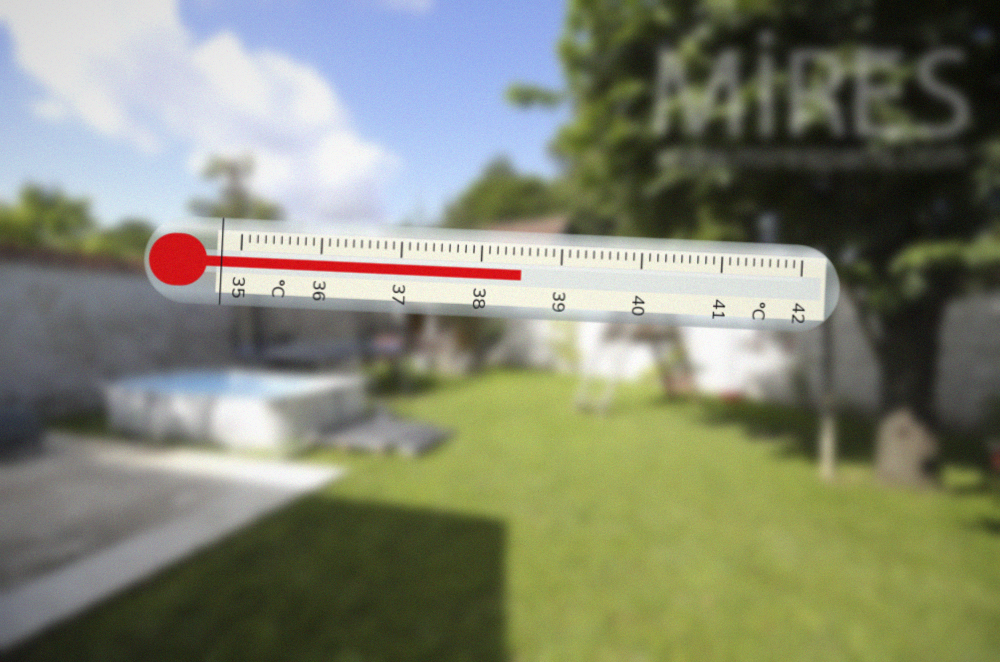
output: 38.5 °C
